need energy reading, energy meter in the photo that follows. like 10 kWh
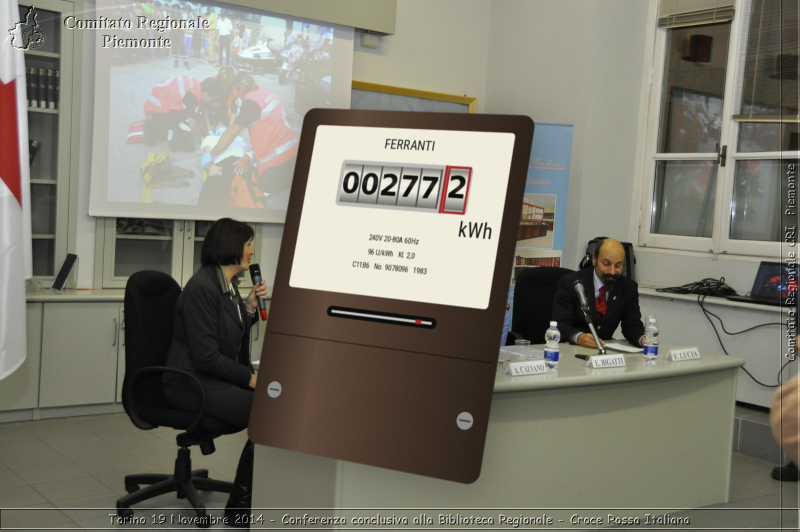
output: 277.2 kWh
